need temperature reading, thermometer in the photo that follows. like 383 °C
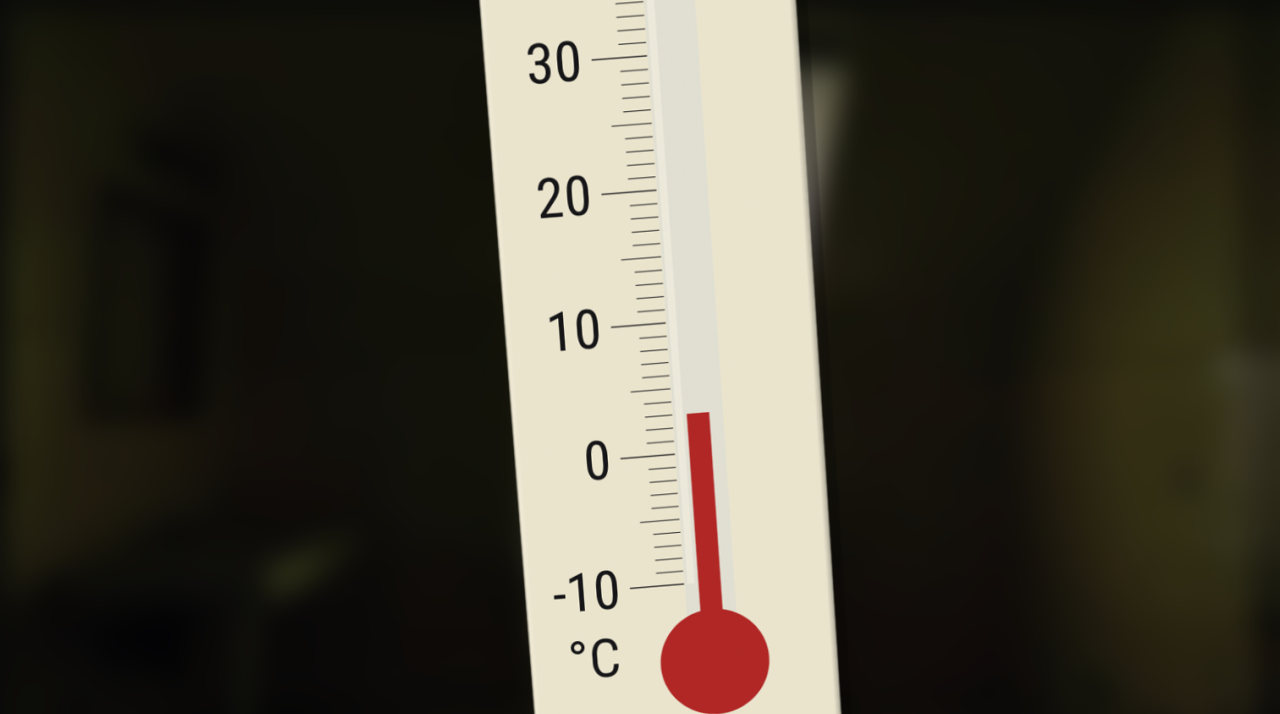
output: 3 °C
